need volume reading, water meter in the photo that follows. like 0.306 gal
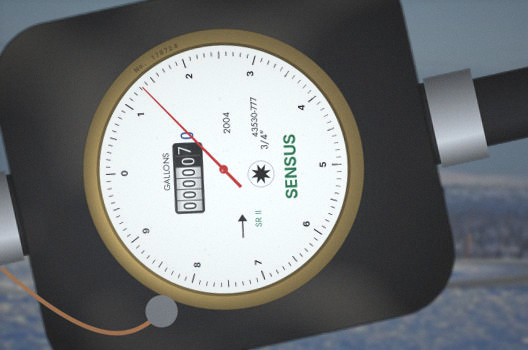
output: 71.3 gal
